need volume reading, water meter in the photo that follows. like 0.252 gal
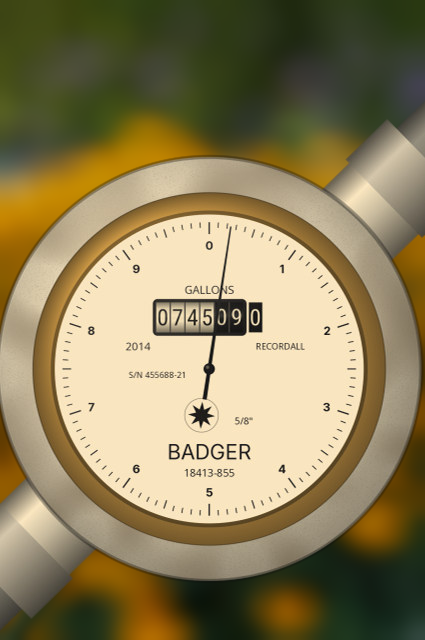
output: 745090.2 gal
